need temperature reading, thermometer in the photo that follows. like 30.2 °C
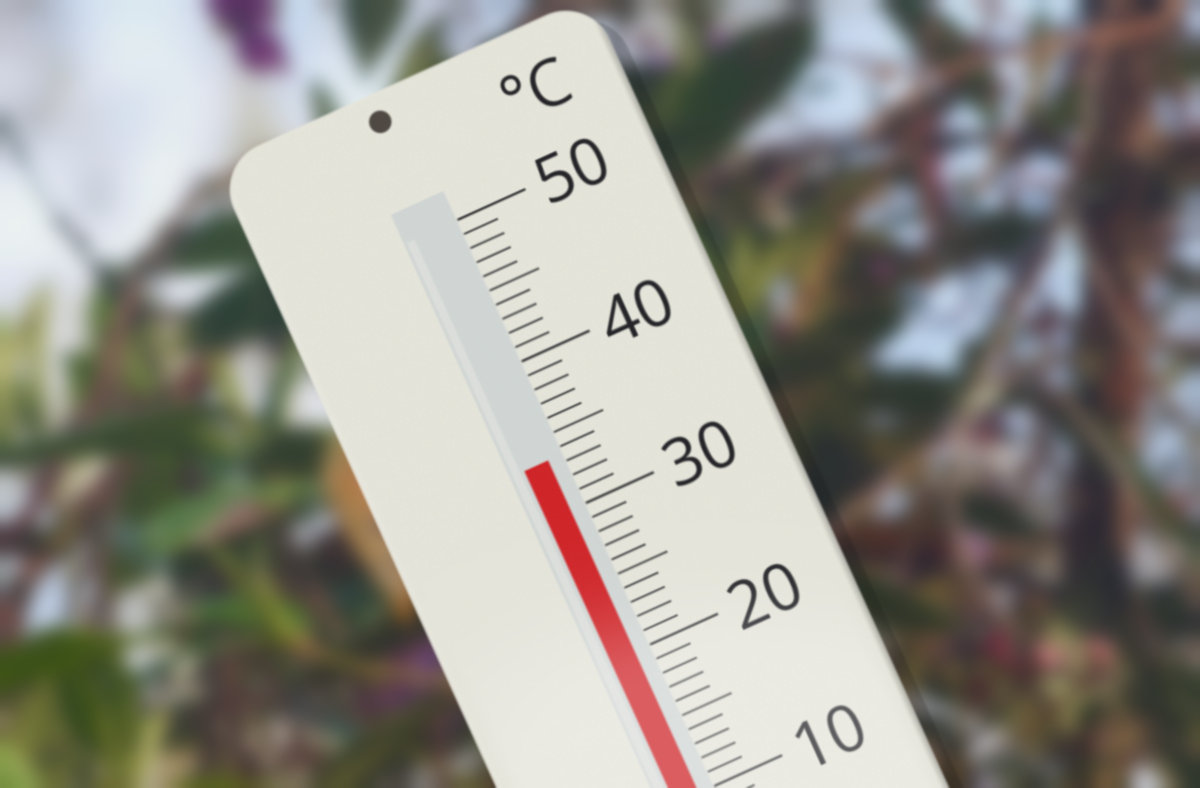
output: 33.5 °C
